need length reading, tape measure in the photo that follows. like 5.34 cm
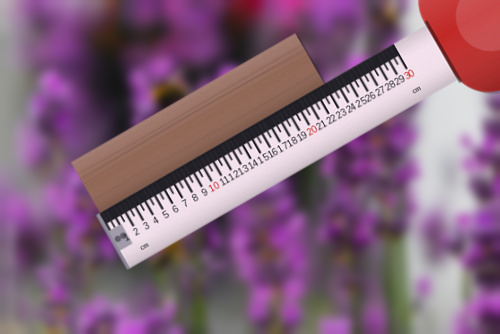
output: 23 cm
